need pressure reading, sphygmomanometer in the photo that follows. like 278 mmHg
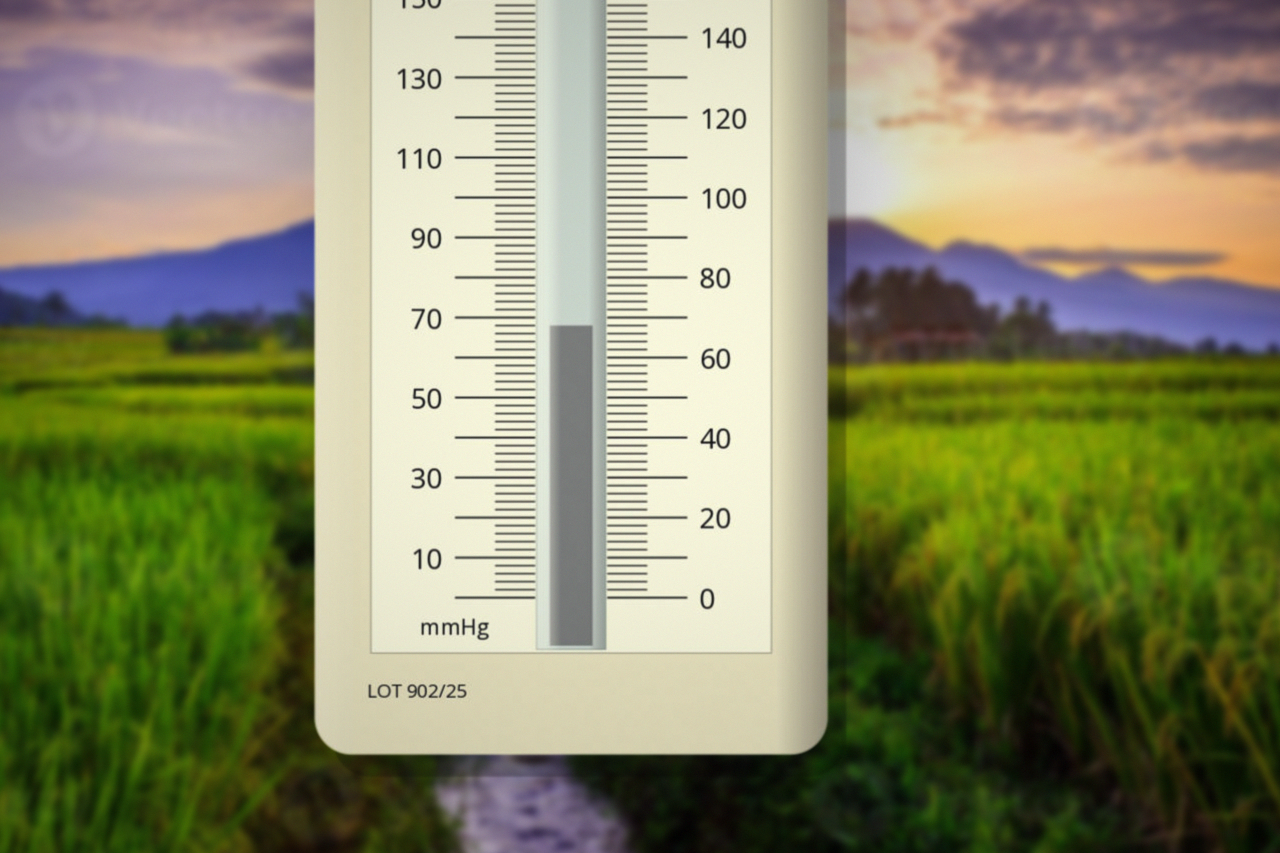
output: 68 mmHg
